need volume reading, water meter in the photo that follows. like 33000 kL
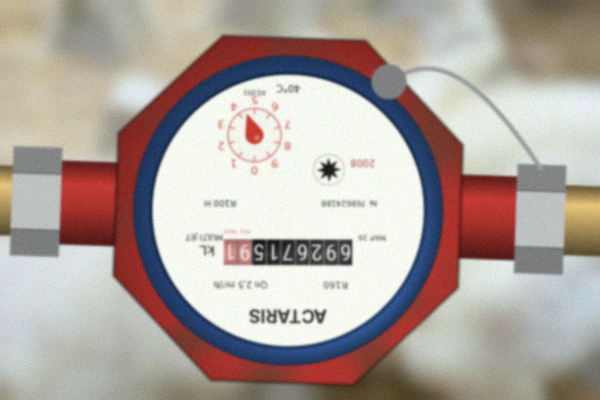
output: 6926715.914 kL
